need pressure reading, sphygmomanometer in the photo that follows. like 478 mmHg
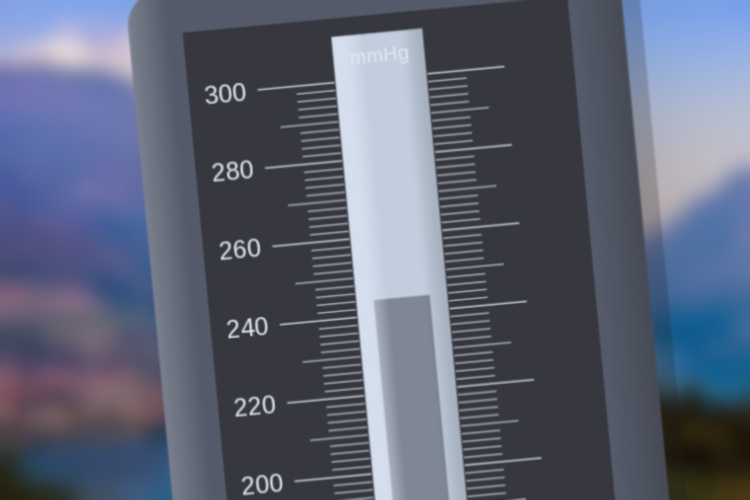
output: 244 mmHg
